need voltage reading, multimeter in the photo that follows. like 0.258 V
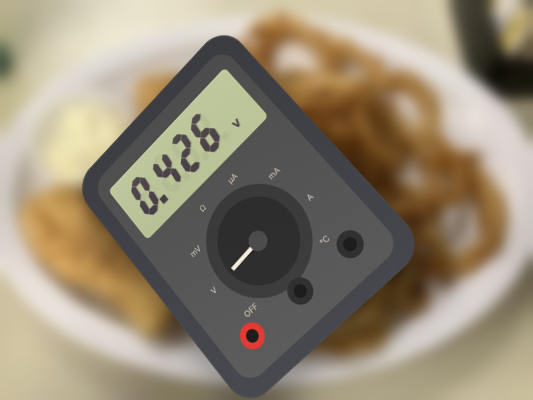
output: 0.426 V
